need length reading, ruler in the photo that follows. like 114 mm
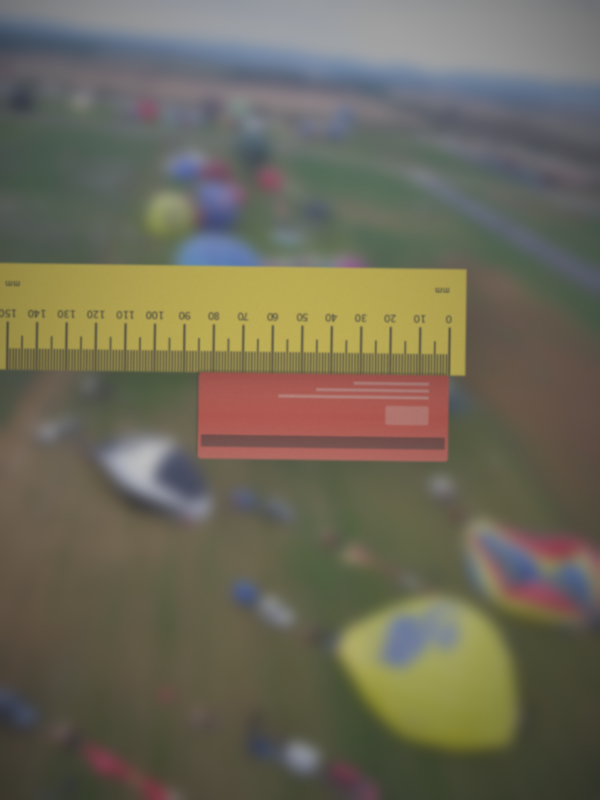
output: 85 mm
